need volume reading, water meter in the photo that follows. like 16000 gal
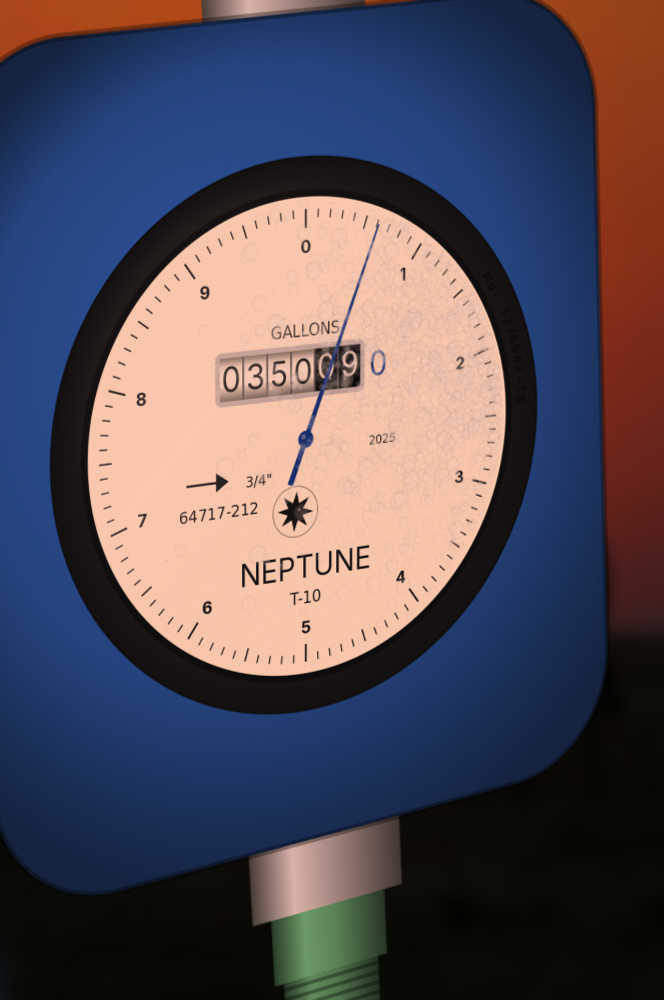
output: 350090.6 gal
